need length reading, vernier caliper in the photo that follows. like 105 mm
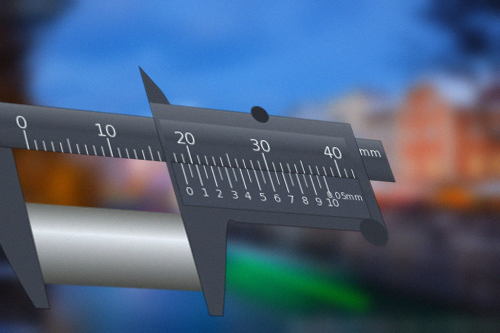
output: 18.6 mm
